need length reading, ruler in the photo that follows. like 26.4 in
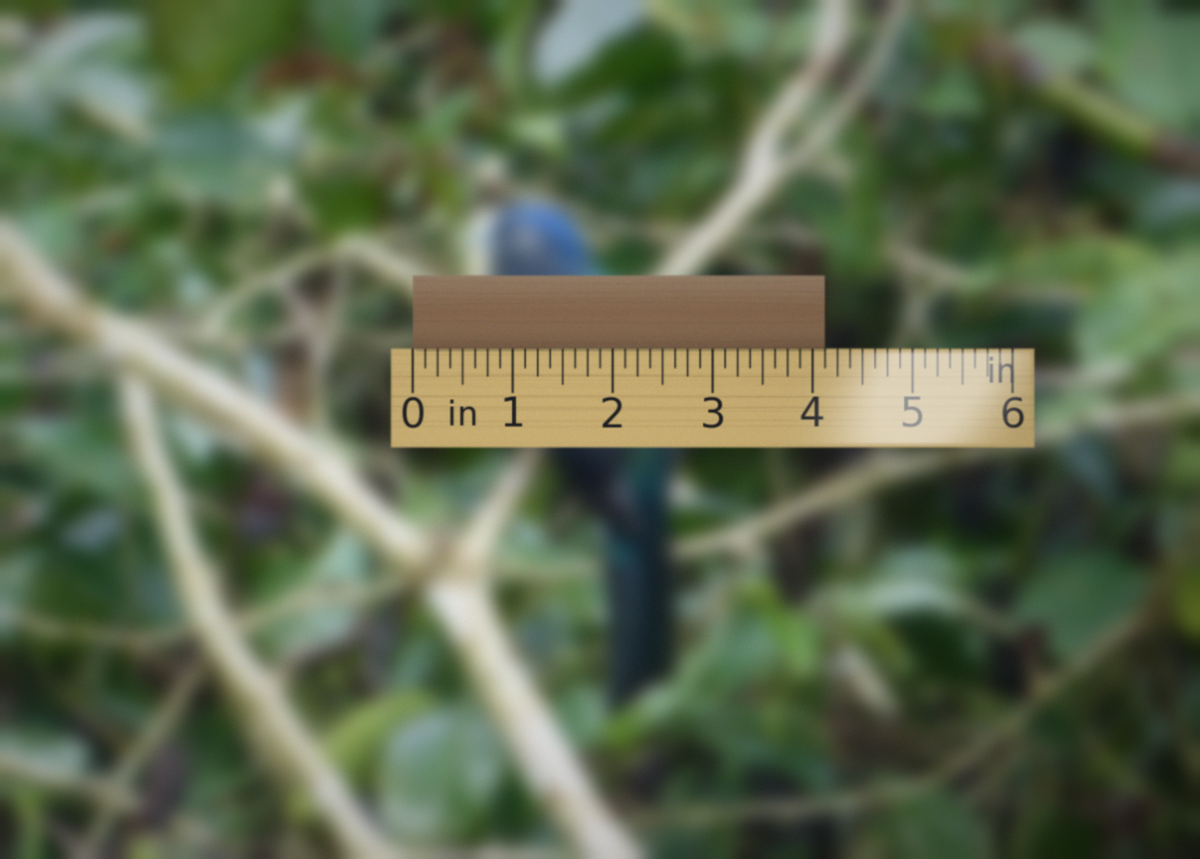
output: 4.125 in
